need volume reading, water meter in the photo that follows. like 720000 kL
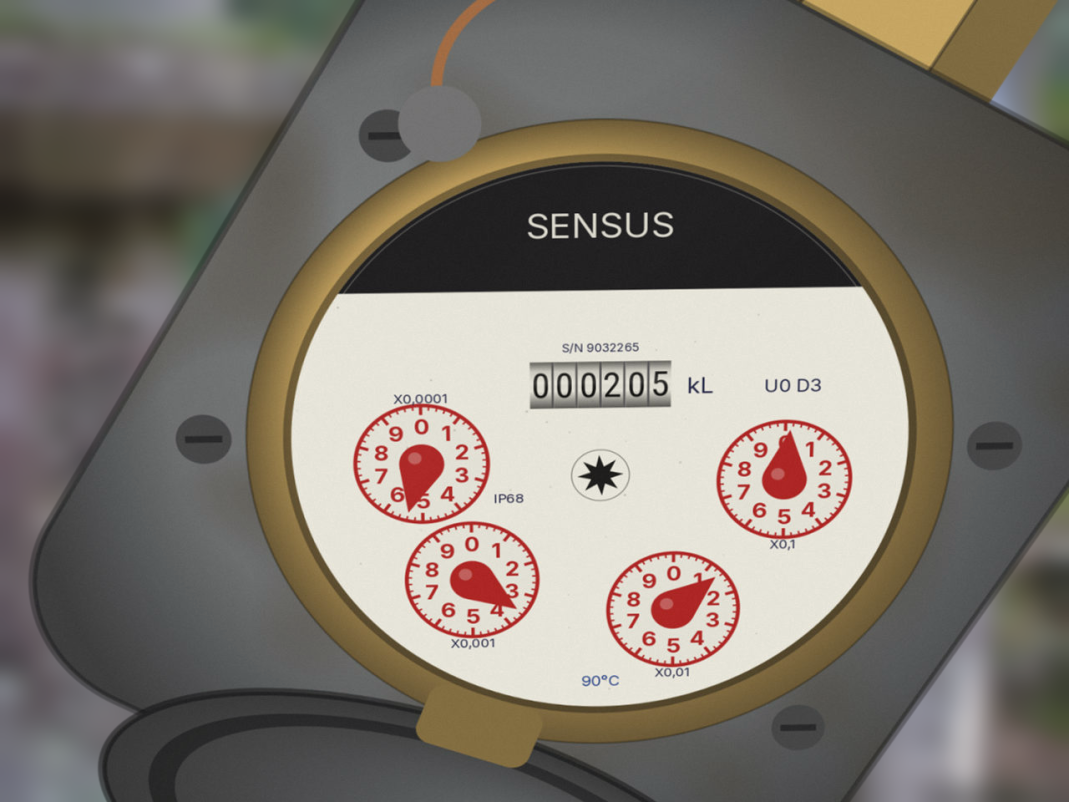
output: 205.0135 kL
